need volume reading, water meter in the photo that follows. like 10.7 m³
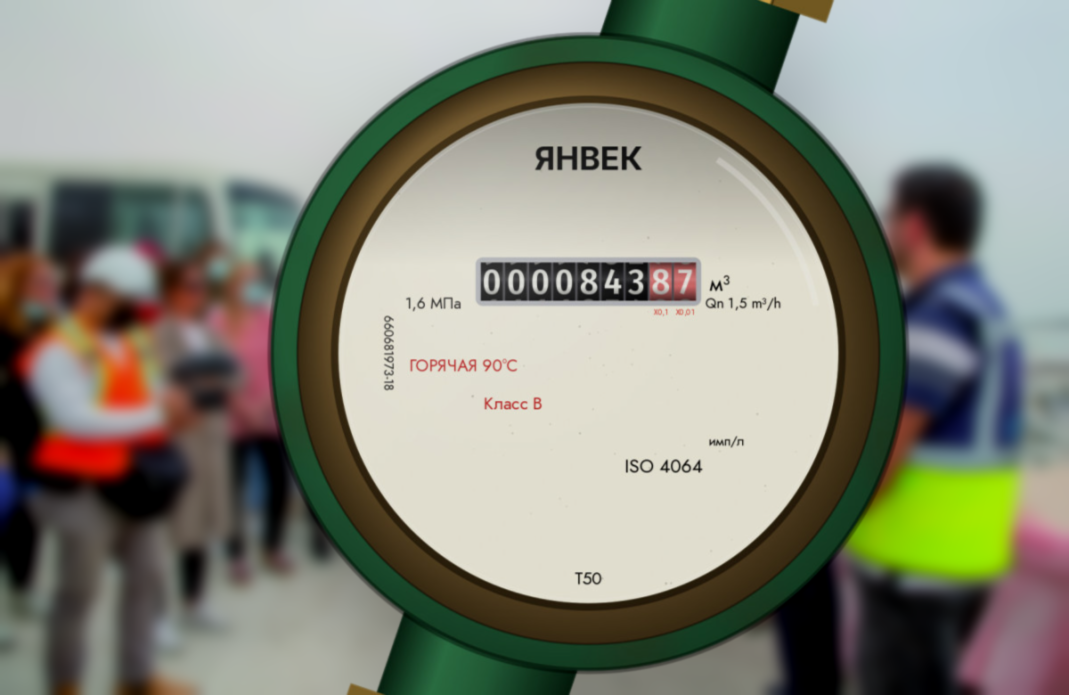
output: 843.87 m³
